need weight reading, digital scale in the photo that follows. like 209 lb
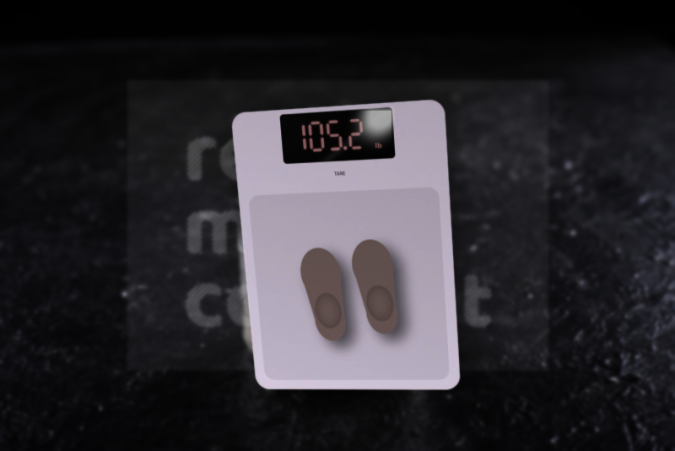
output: 105.2 lb
